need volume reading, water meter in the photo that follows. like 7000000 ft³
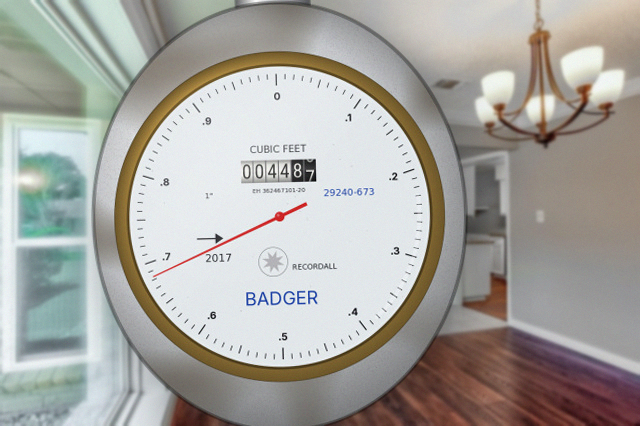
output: 4486.68 ft³
